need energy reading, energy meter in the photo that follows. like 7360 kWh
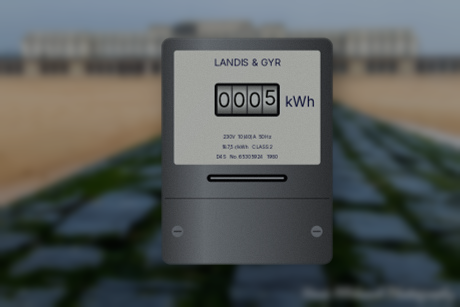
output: 5 kWh
